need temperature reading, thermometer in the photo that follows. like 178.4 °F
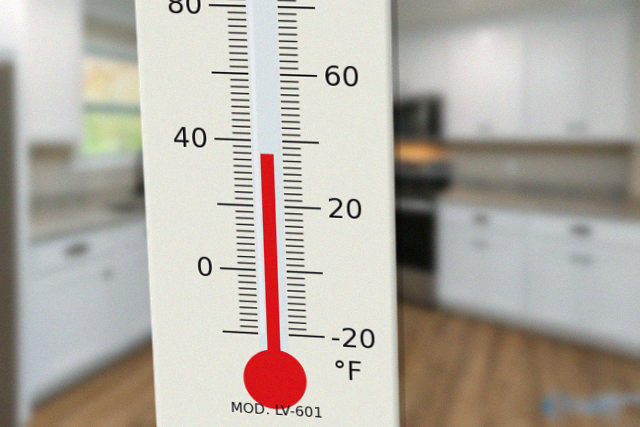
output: 36 °F
